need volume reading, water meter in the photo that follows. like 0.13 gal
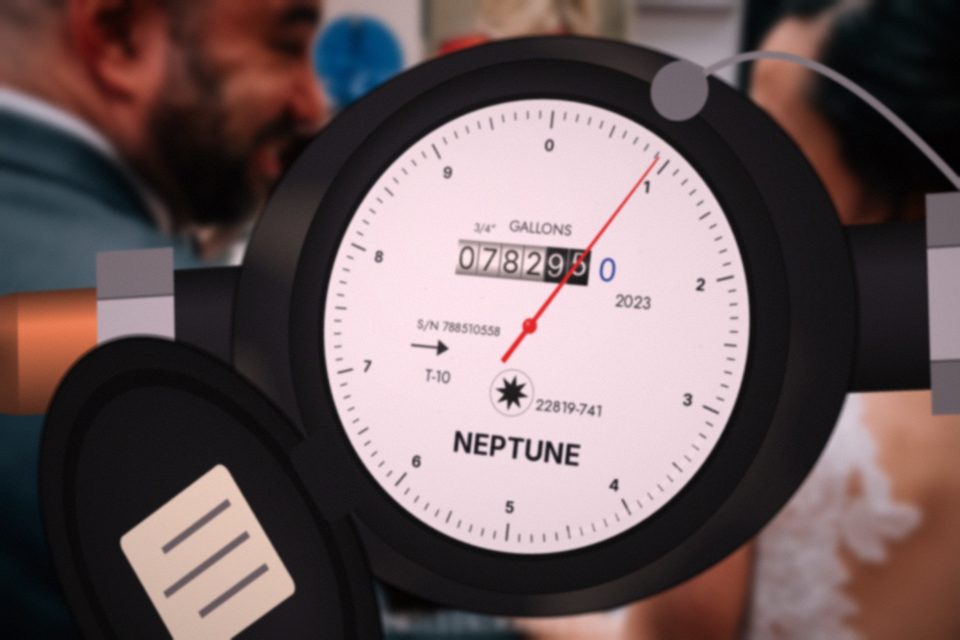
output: 782950.9 gal
